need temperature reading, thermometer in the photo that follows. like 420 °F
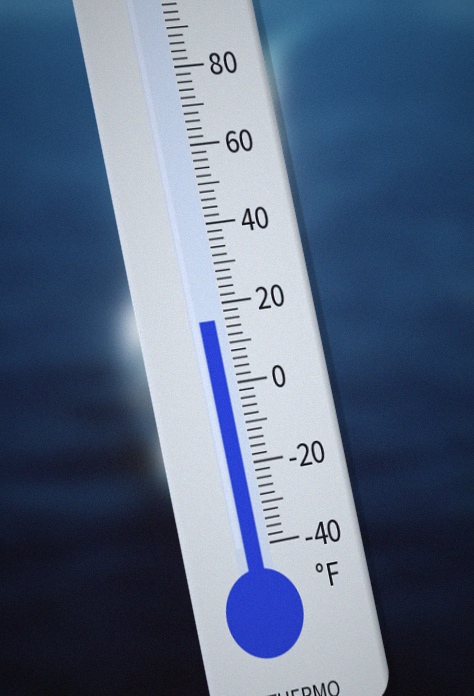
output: 16 °F
